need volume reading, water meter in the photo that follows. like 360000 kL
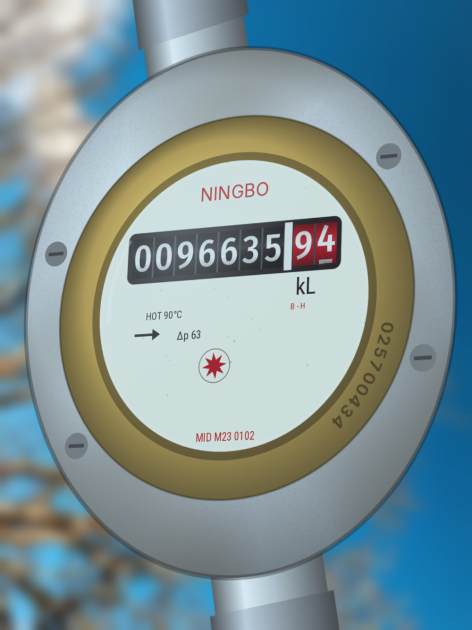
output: 96635.94 kL
